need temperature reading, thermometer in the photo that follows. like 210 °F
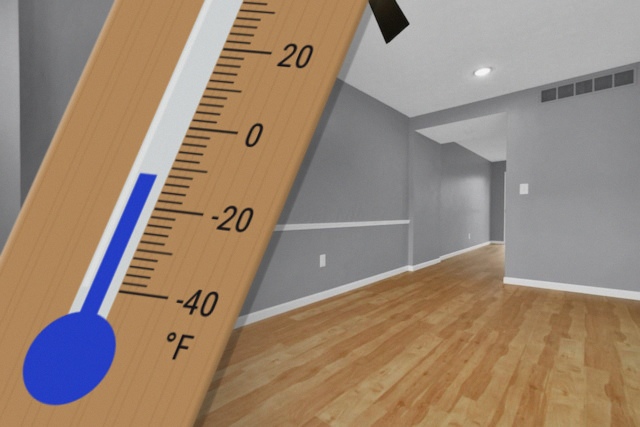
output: -12 °F
